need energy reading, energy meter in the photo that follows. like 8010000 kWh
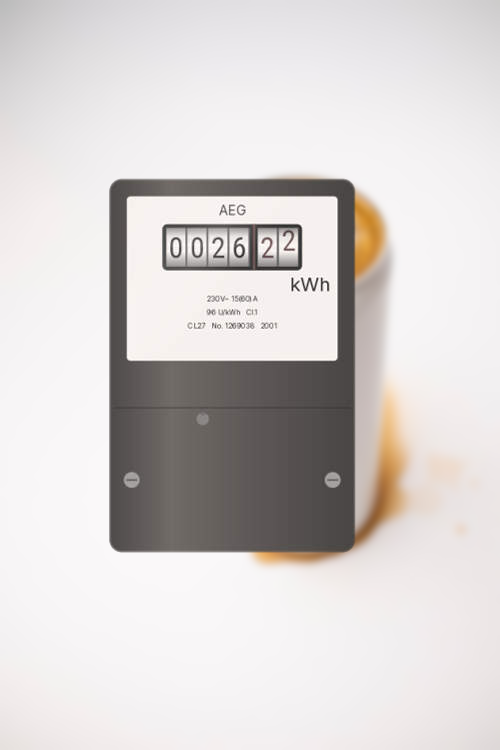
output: 26.22 kWh
